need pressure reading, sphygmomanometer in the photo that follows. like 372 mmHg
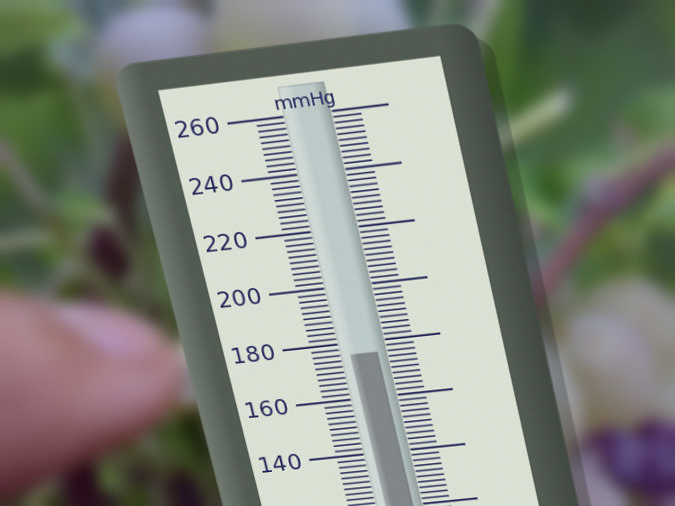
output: 176 mmHg
